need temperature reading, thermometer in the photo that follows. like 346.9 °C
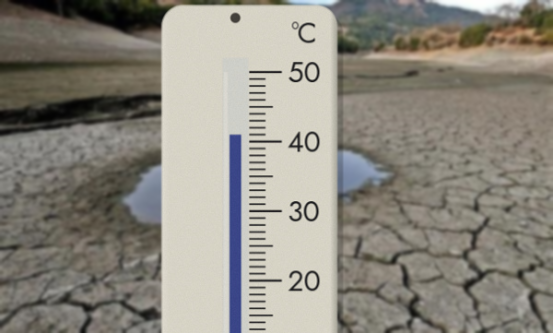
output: 41 °C
